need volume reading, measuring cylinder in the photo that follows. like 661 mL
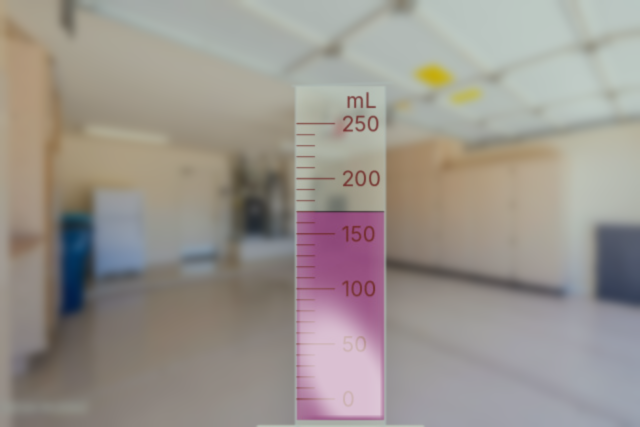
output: 170 mL
